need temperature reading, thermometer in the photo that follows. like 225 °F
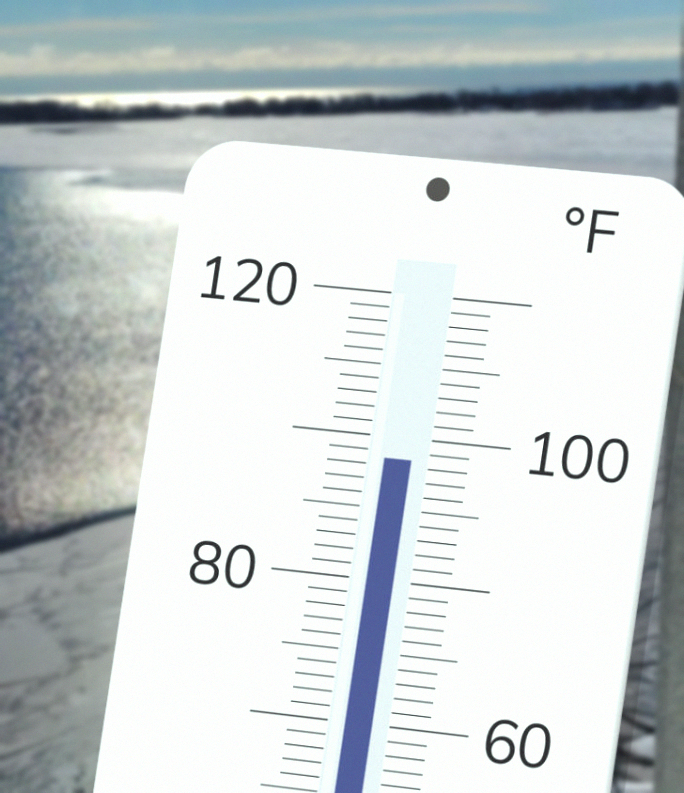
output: 97 °F
